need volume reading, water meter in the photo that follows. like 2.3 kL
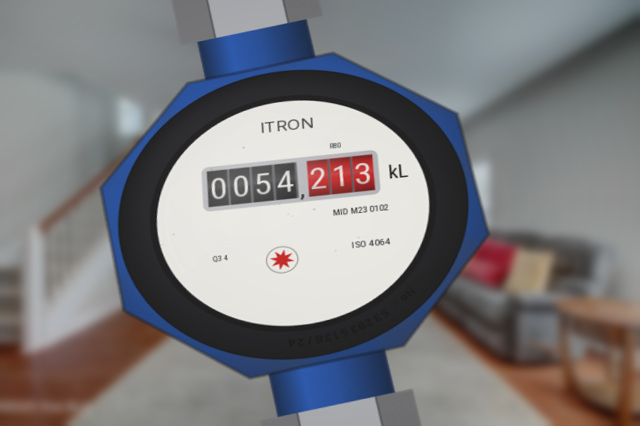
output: 54.213 kL
